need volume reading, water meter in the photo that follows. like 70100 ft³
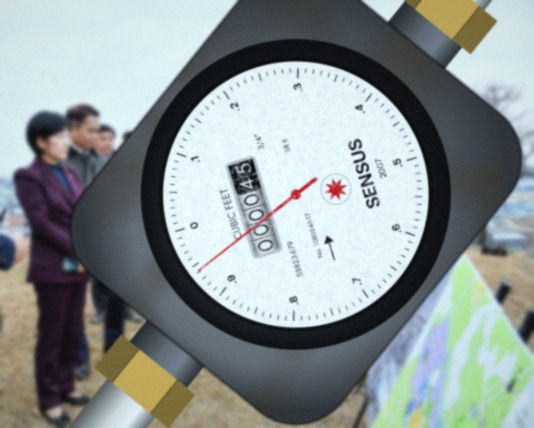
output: 44.94 ft³
